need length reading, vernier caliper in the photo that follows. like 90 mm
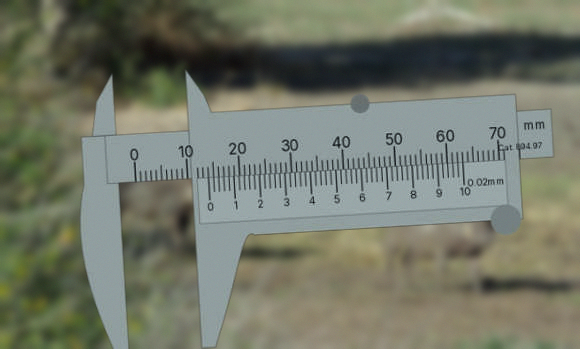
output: 14.0 mm
